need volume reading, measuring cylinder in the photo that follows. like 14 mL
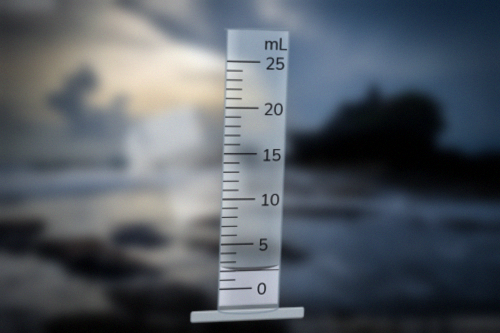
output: 2 mL
